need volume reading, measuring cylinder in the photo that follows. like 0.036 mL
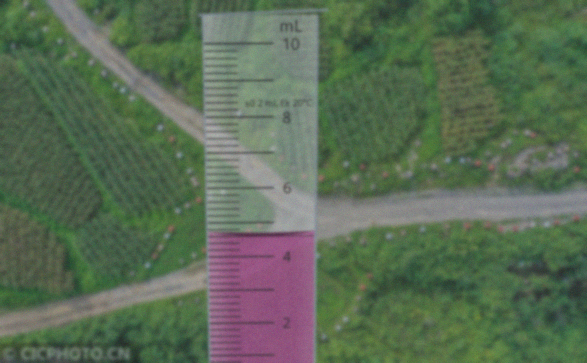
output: 4.6 mL
